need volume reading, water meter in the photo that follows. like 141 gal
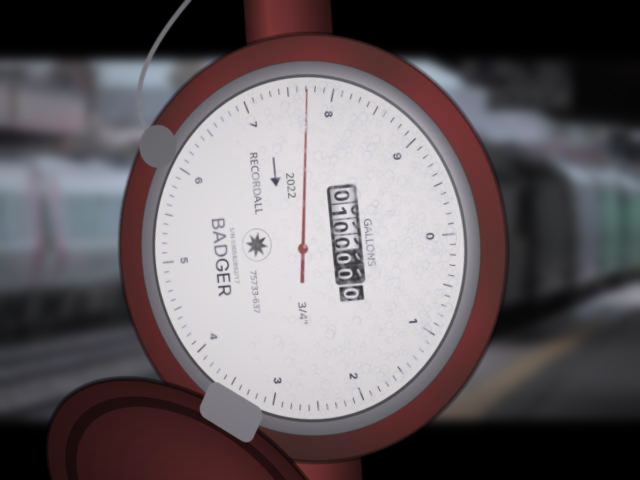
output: 99997.7 gal
